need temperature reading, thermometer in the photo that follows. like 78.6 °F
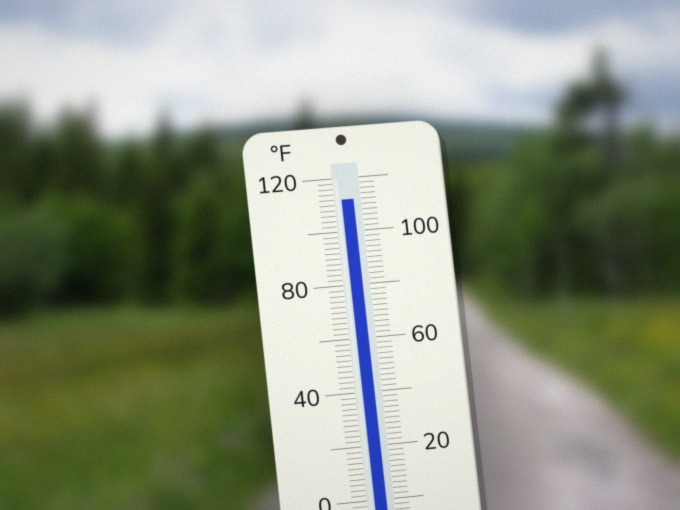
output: 112 °F
